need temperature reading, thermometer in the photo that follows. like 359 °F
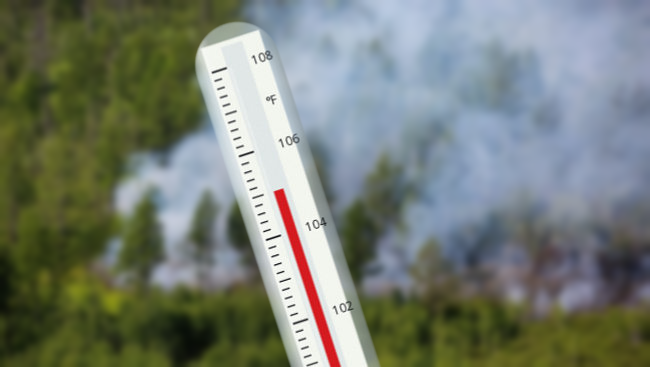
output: 105 °F
